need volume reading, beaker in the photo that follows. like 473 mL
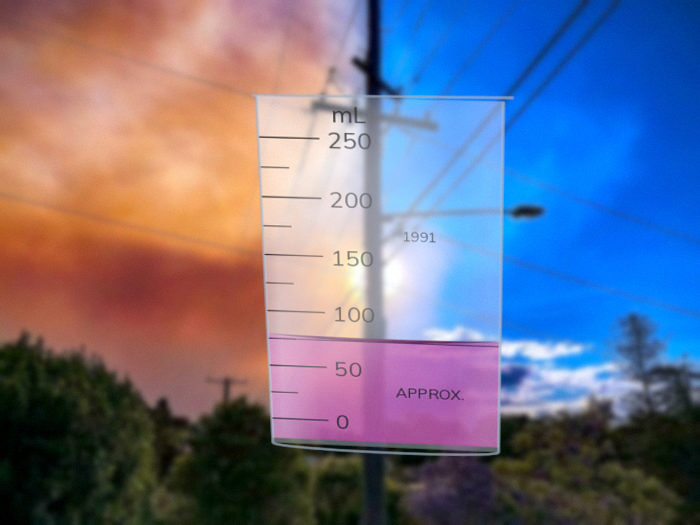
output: 75 mL
